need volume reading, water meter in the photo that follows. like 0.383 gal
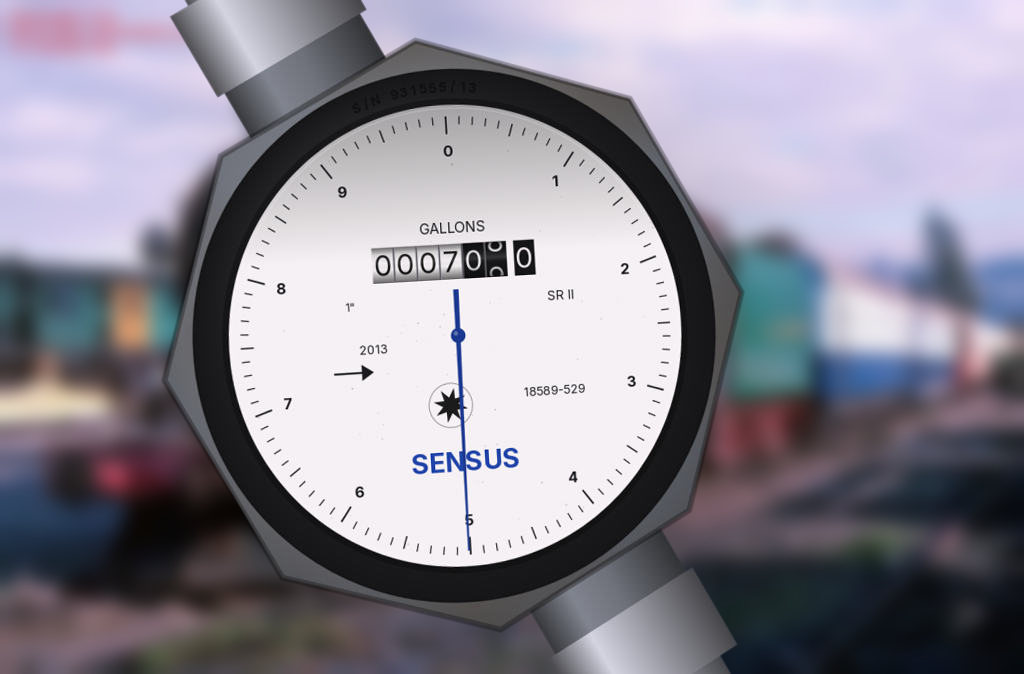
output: 7085.0 gal
